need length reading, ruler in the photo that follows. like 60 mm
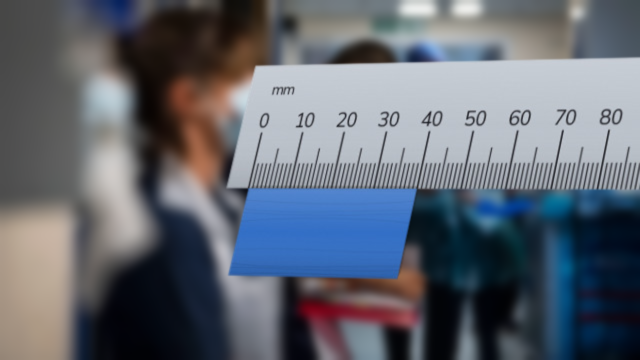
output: 40 mm
